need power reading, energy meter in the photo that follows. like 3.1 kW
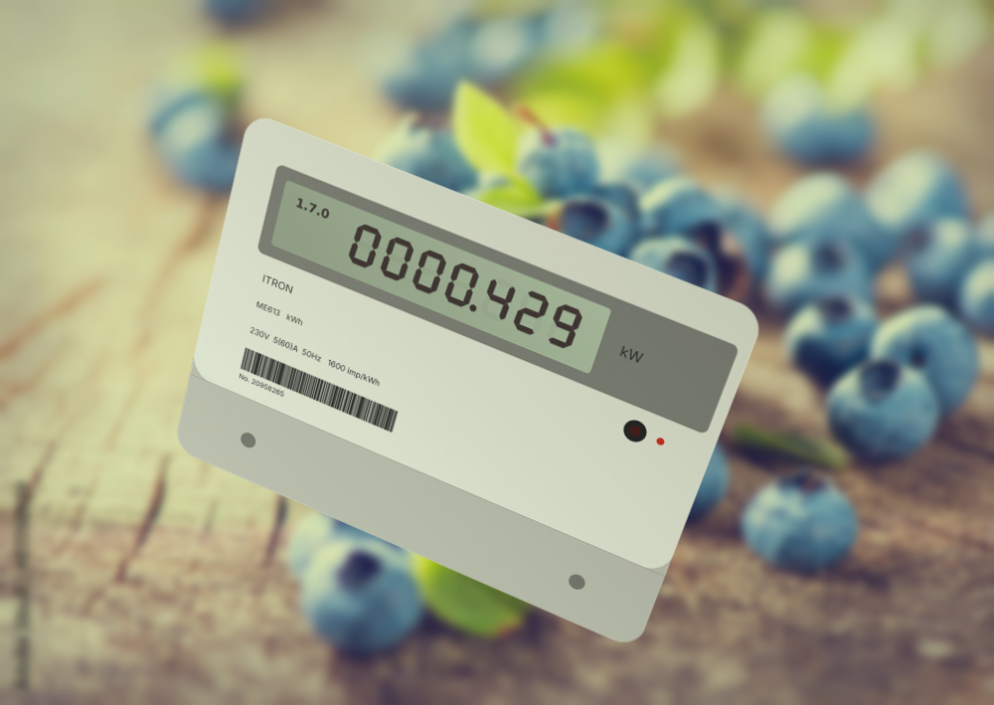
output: 0.429 kW
